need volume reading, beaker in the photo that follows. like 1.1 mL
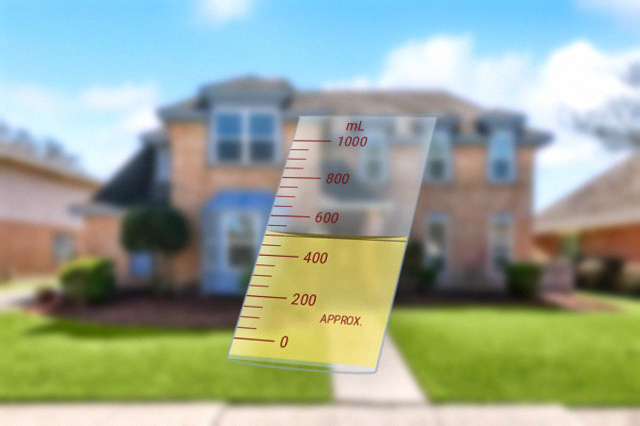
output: 500 mL
